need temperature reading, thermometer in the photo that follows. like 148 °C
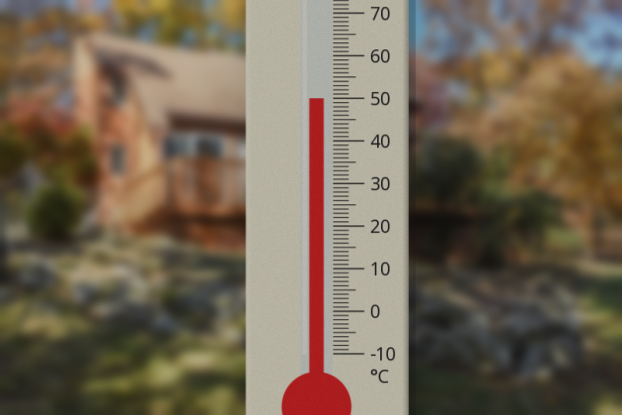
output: 50 °C
